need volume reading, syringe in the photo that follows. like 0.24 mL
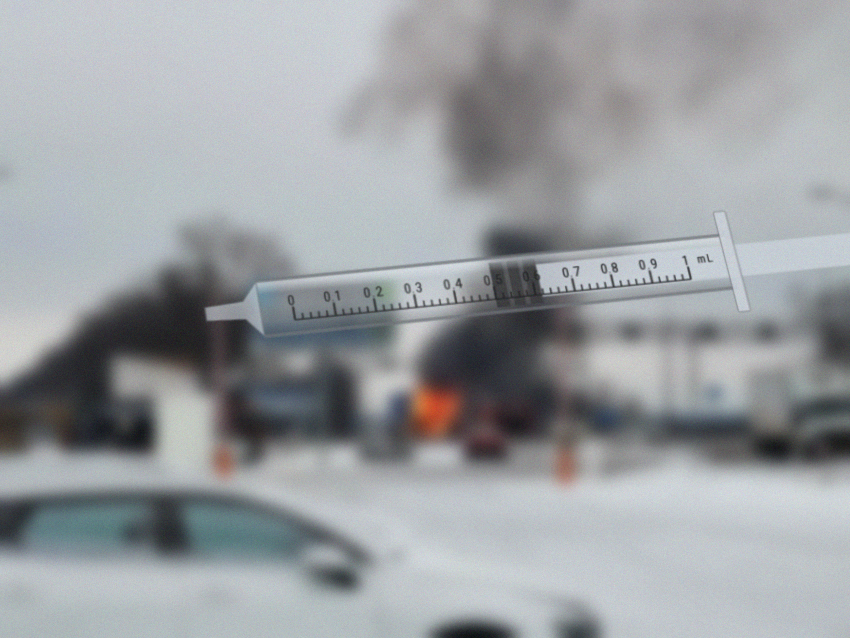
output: 0.5 mL
